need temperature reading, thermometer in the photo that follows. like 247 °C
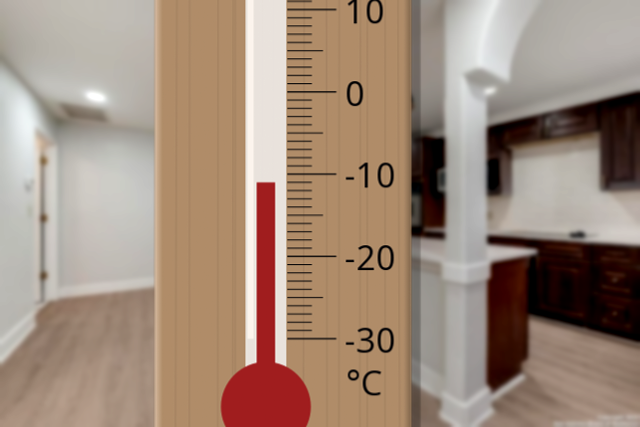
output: -11 °C
